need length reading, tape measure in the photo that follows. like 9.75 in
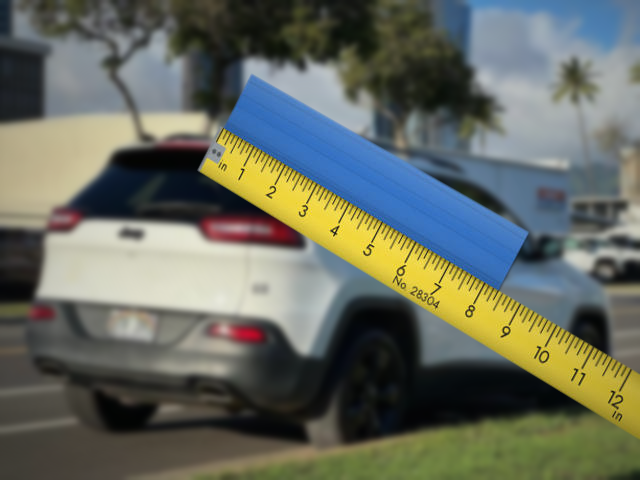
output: 8.375 in
